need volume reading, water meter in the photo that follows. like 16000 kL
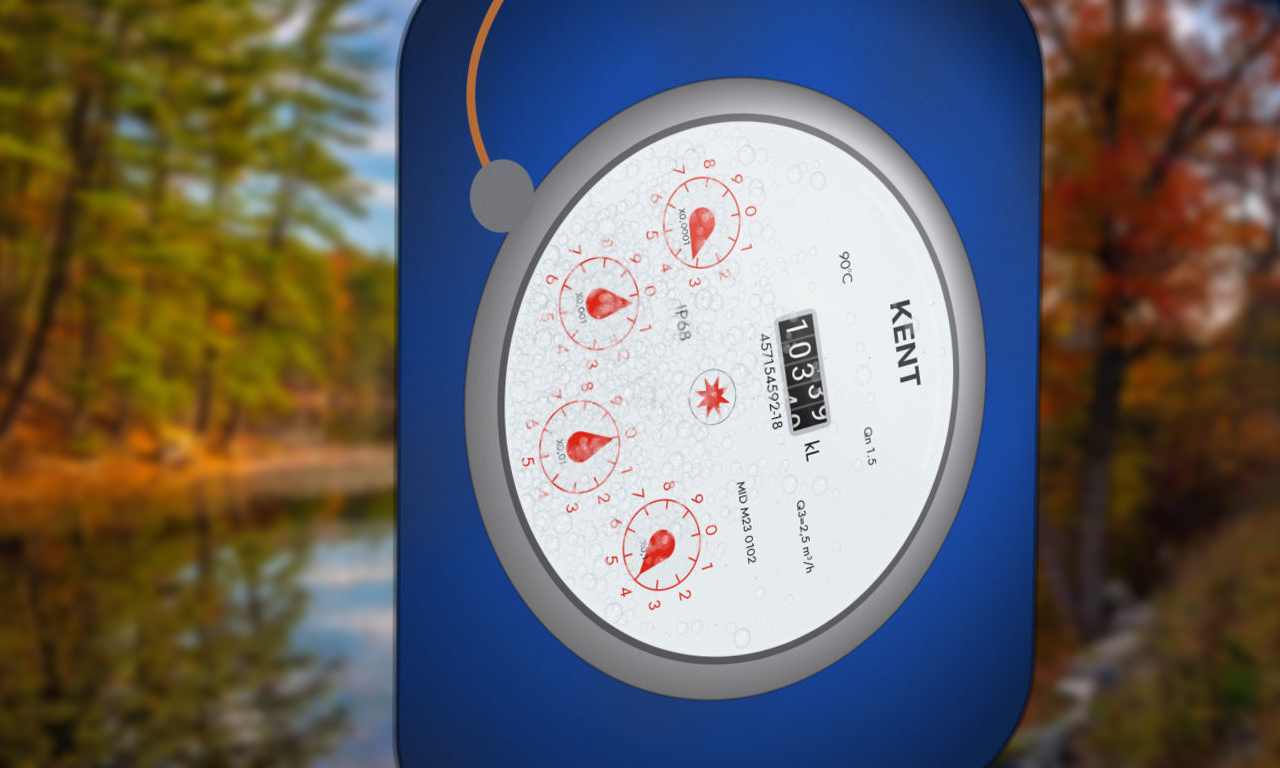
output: 10339.4003 kL
